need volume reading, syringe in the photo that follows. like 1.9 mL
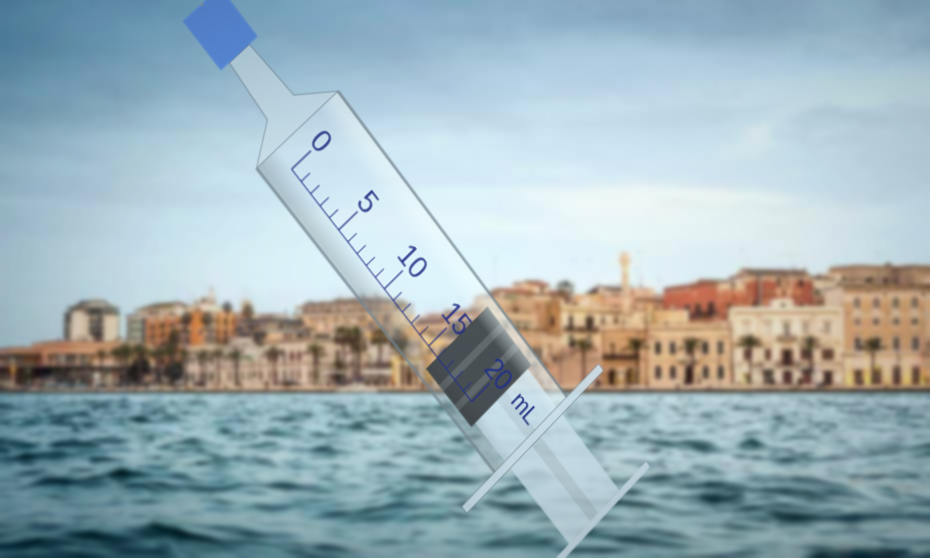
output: 16 mL
